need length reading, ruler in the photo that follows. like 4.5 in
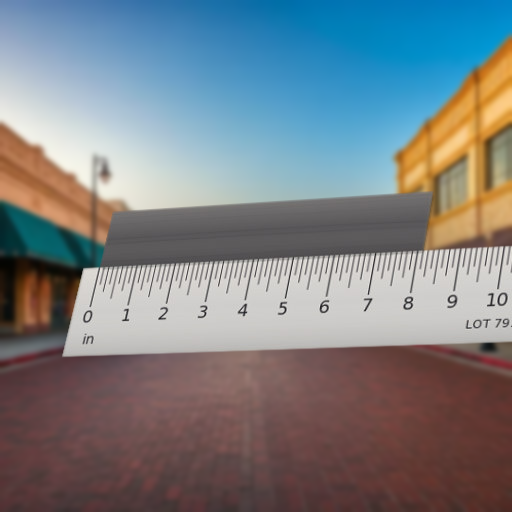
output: 8.125 in
